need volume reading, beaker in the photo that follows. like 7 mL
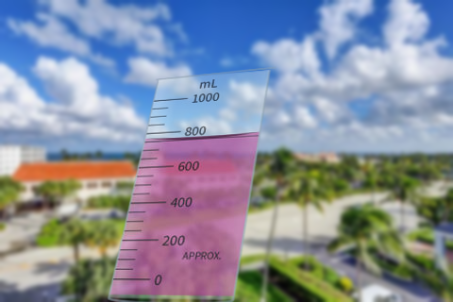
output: 750 mL
